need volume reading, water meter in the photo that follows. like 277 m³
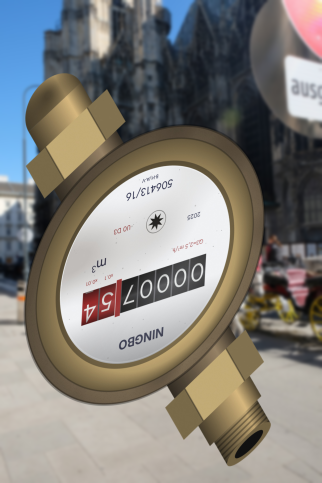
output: 7.54 m³
